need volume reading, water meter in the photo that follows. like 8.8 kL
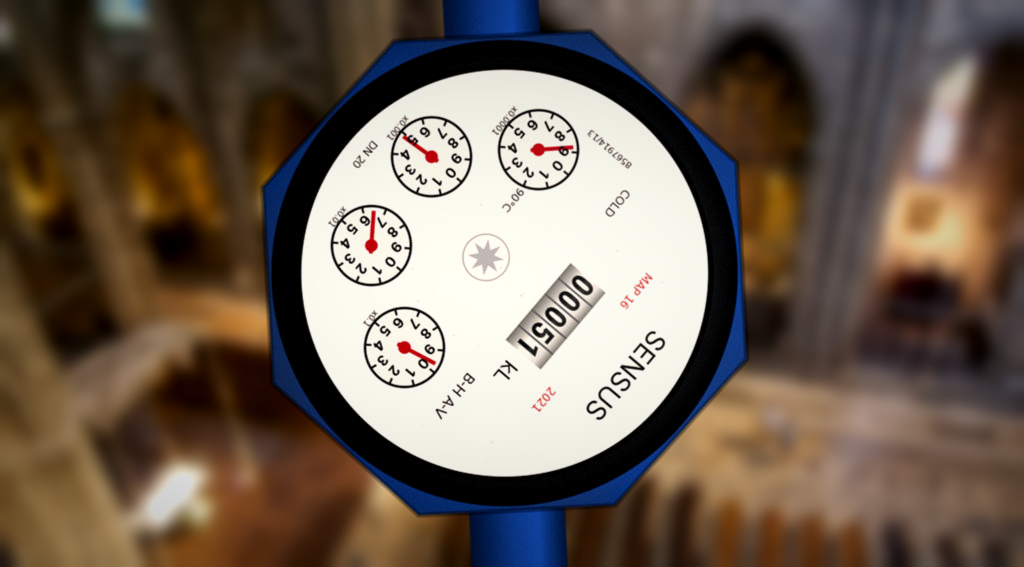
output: 50.9648 kL
